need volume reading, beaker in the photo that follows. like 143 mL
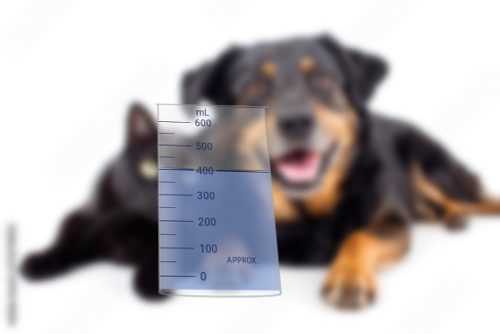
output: 400 mL
